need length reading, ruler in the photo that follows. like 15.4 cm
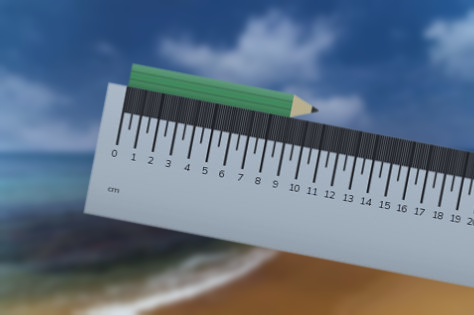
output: 10.5 cm
